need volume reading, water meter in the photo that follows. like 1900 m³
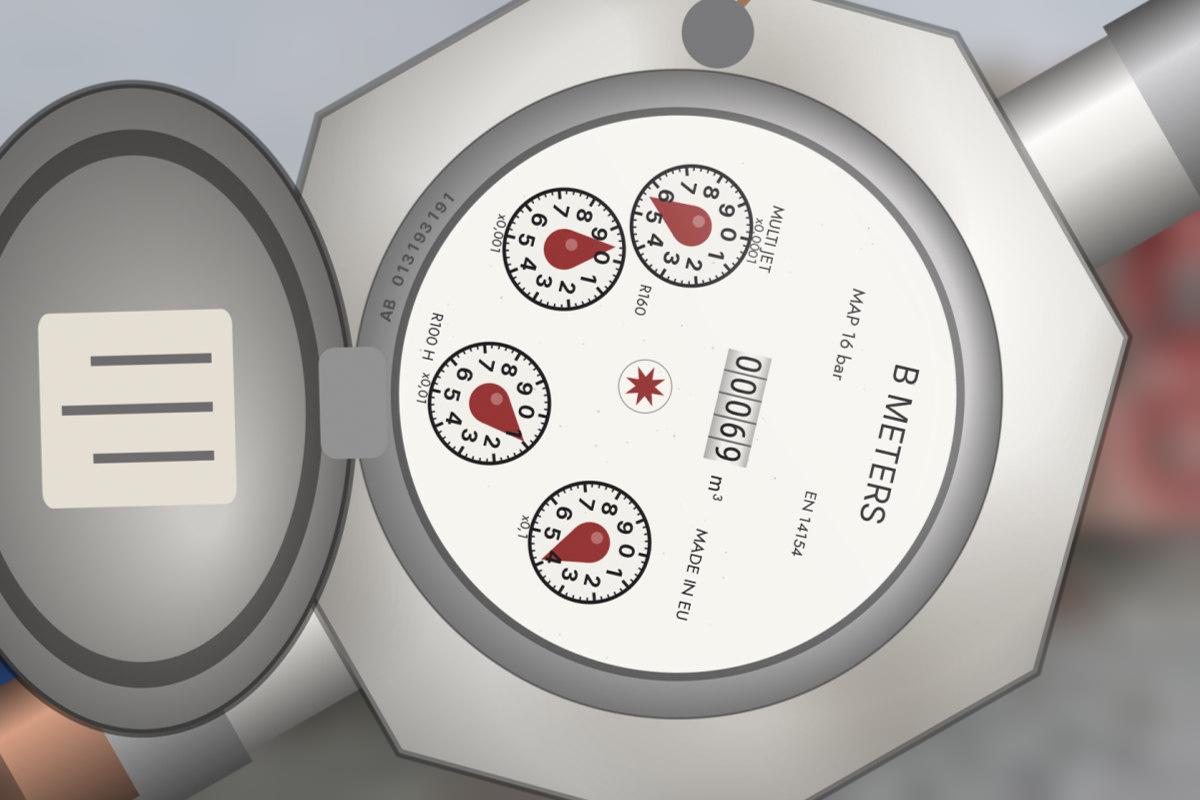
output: 69.4095 m³
